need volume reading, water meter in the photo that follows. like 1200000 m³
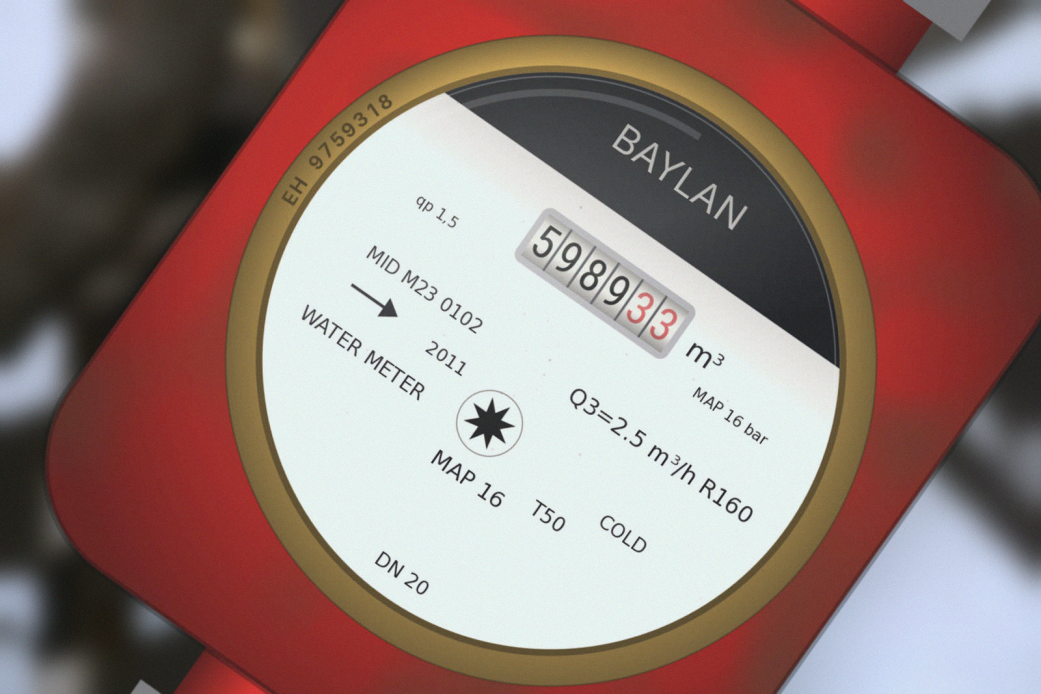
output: 5989.33 m³
